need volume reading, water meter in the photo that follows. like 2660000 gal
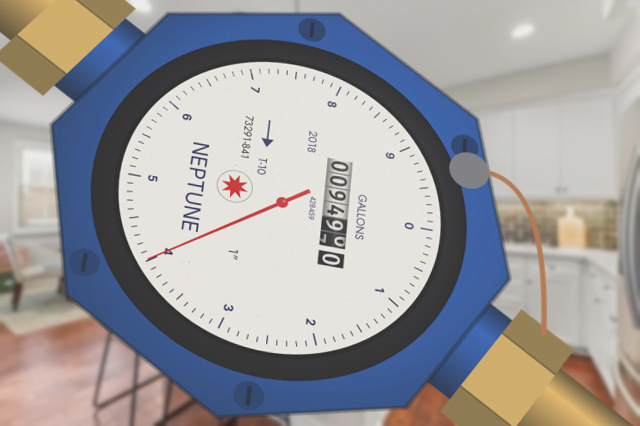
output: 94964.0 gal
